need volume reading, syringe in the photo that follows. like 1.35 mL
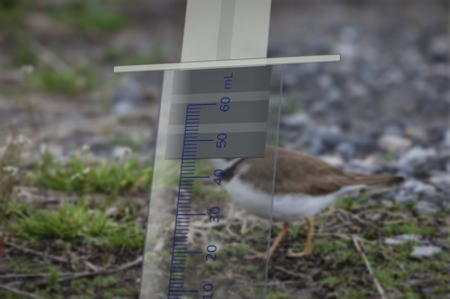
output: 45 mL
